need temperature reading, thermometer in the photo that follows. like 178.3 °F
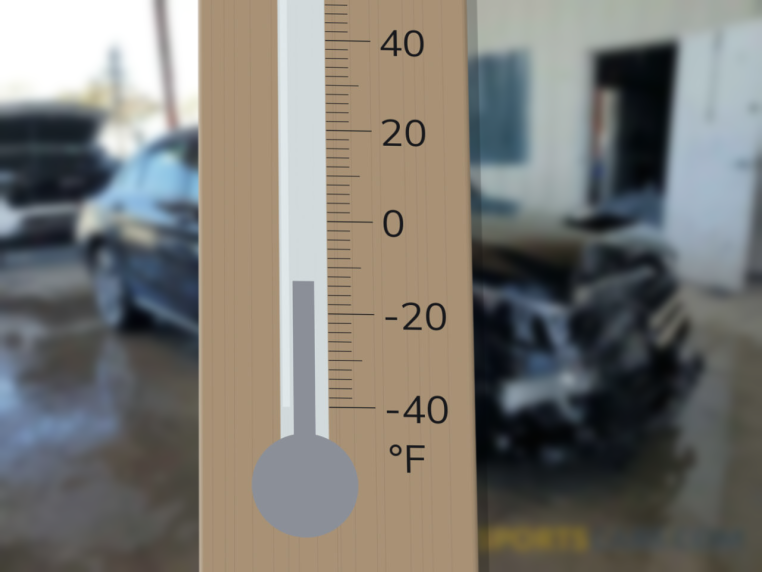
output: -13 °F
